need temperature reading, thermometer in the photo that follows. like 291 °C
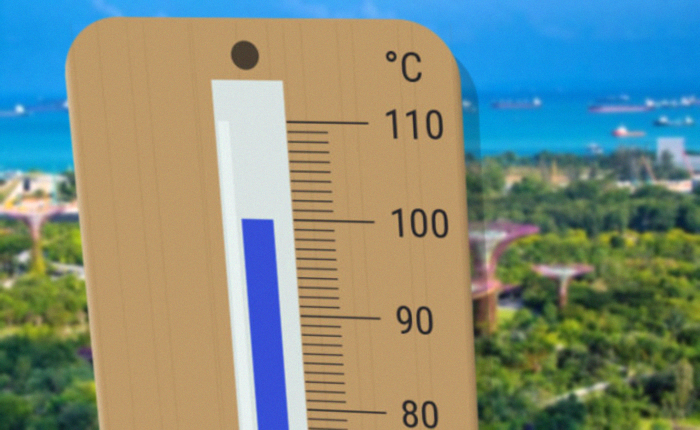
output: 100 °C
